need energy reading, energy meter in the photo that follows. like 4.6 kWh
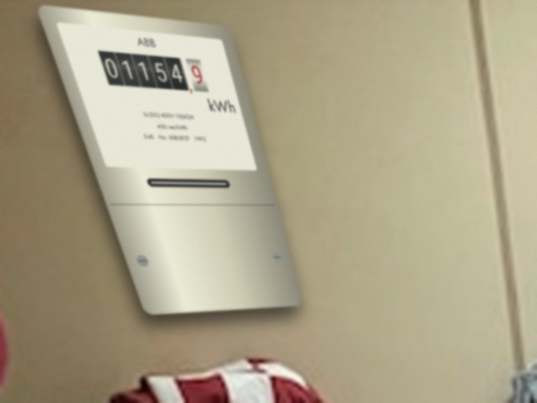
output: 1154.9 kWh
